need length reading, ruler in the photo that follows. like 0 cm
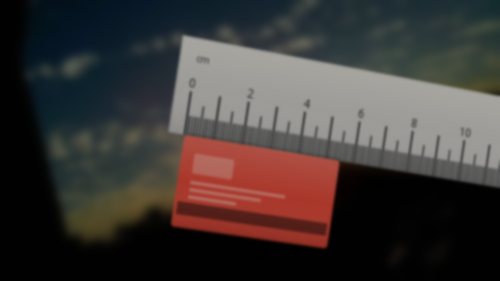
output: 5.5 cm
